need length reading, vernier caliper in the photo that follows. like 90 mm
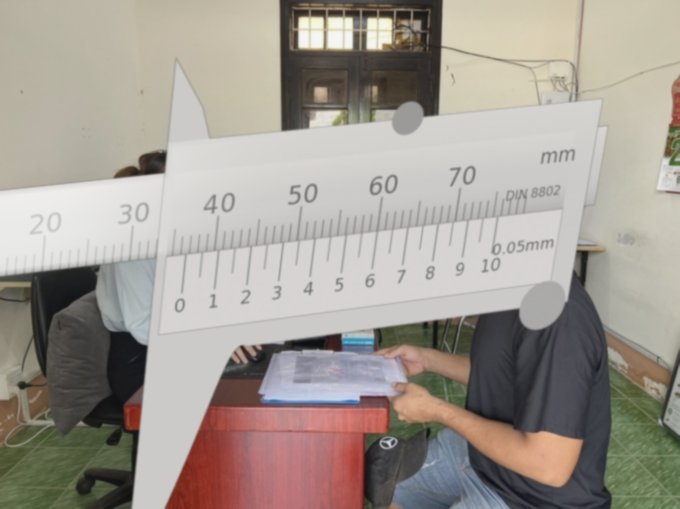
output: 36.6 mm
